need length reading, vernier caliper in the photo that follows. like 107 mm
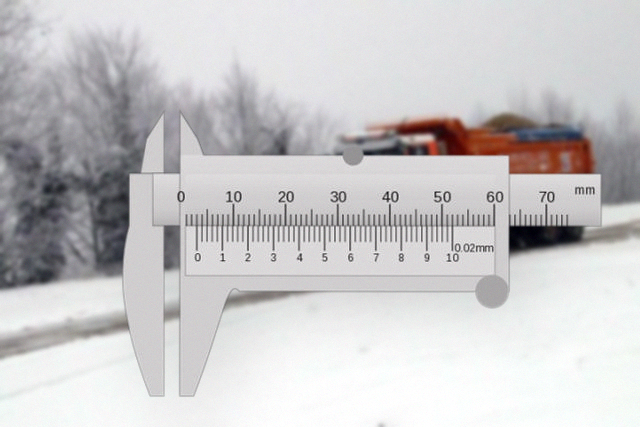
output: 3.0 mm
